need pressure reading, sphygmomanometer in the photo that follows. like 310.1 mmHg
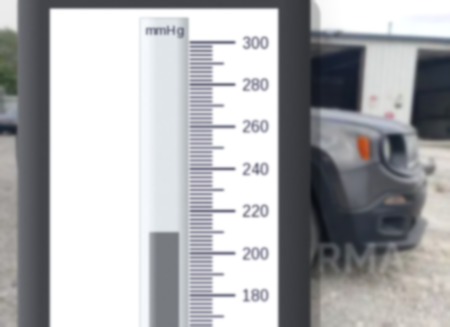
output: 210 mmHg
